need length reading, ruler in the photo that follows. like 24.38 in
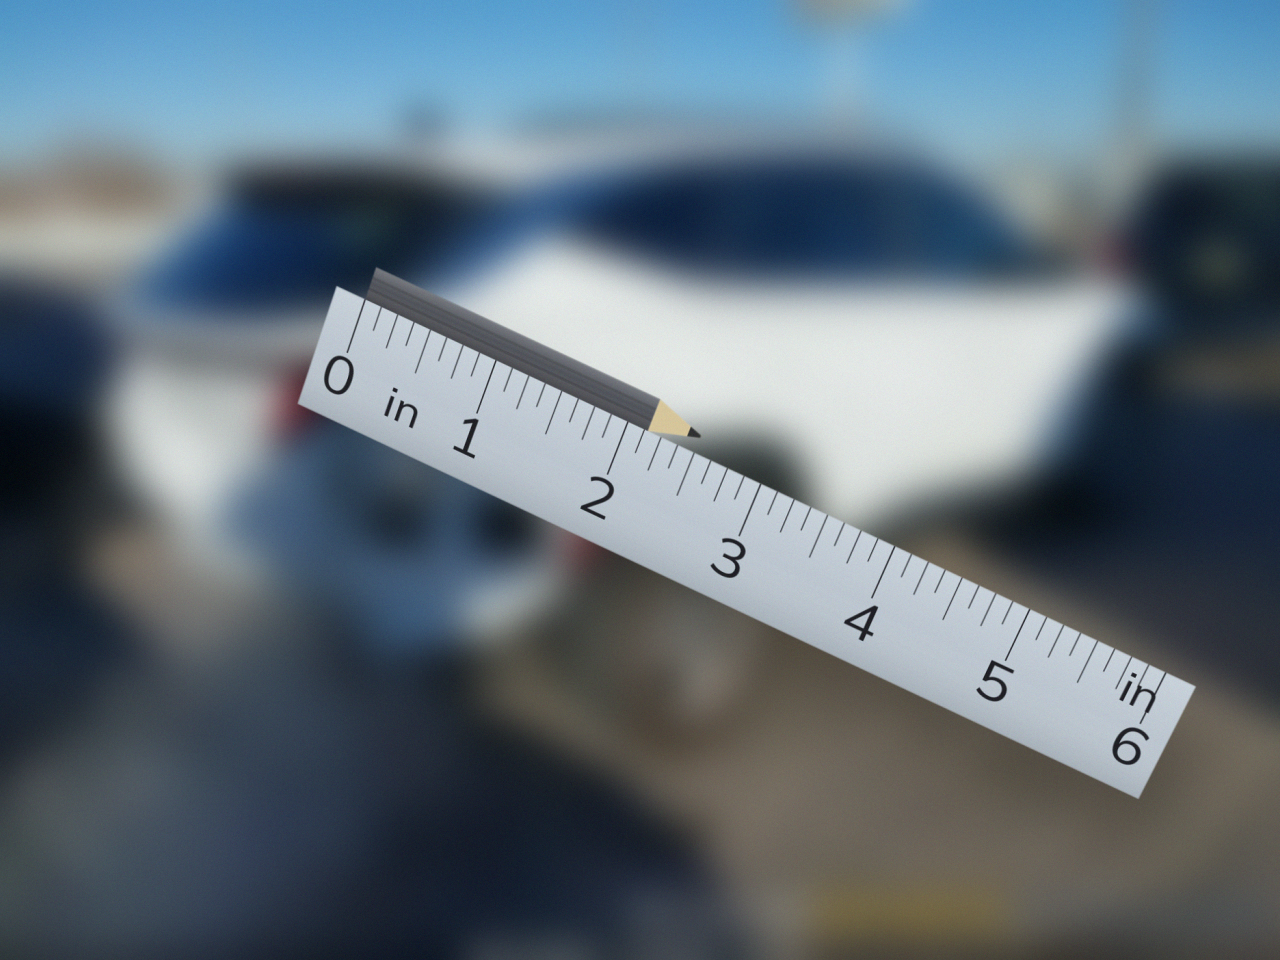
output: 2.5 in
